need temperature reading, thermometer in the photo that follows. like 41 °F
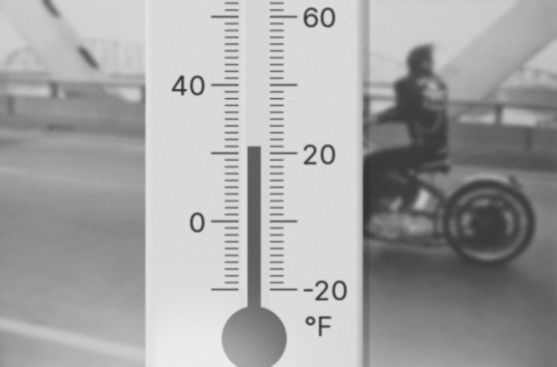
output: 22 °F
